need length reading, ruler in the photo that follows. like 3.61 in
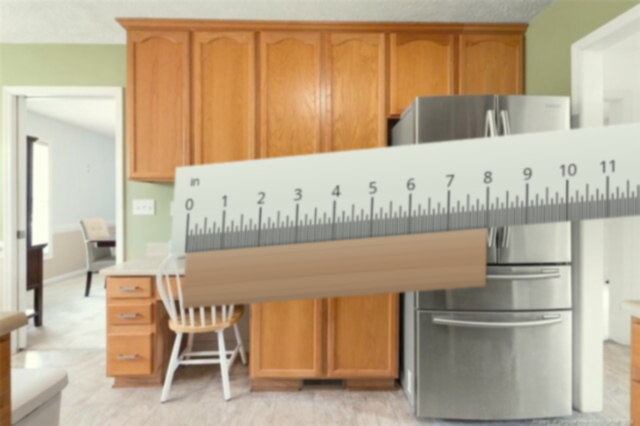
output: 8 in
